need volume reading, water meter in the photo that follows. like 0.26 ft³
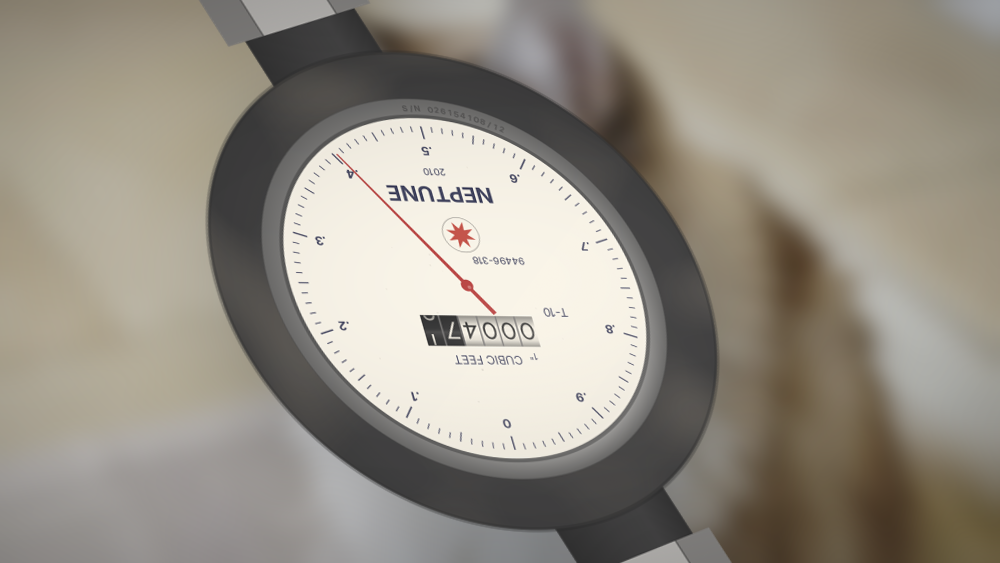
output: 471.40 ft³
